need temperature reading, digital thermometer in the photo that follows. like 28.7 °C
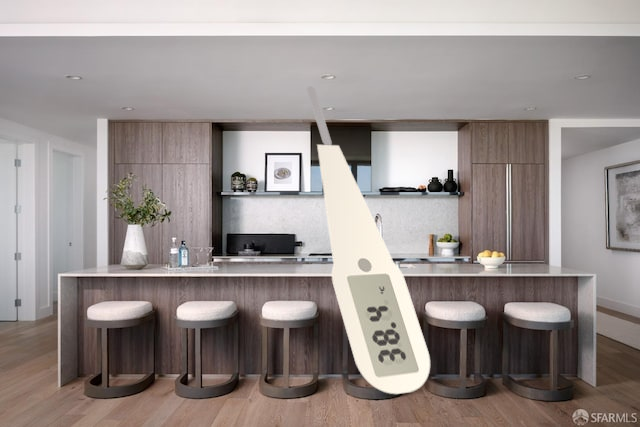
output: 38.4 °C
